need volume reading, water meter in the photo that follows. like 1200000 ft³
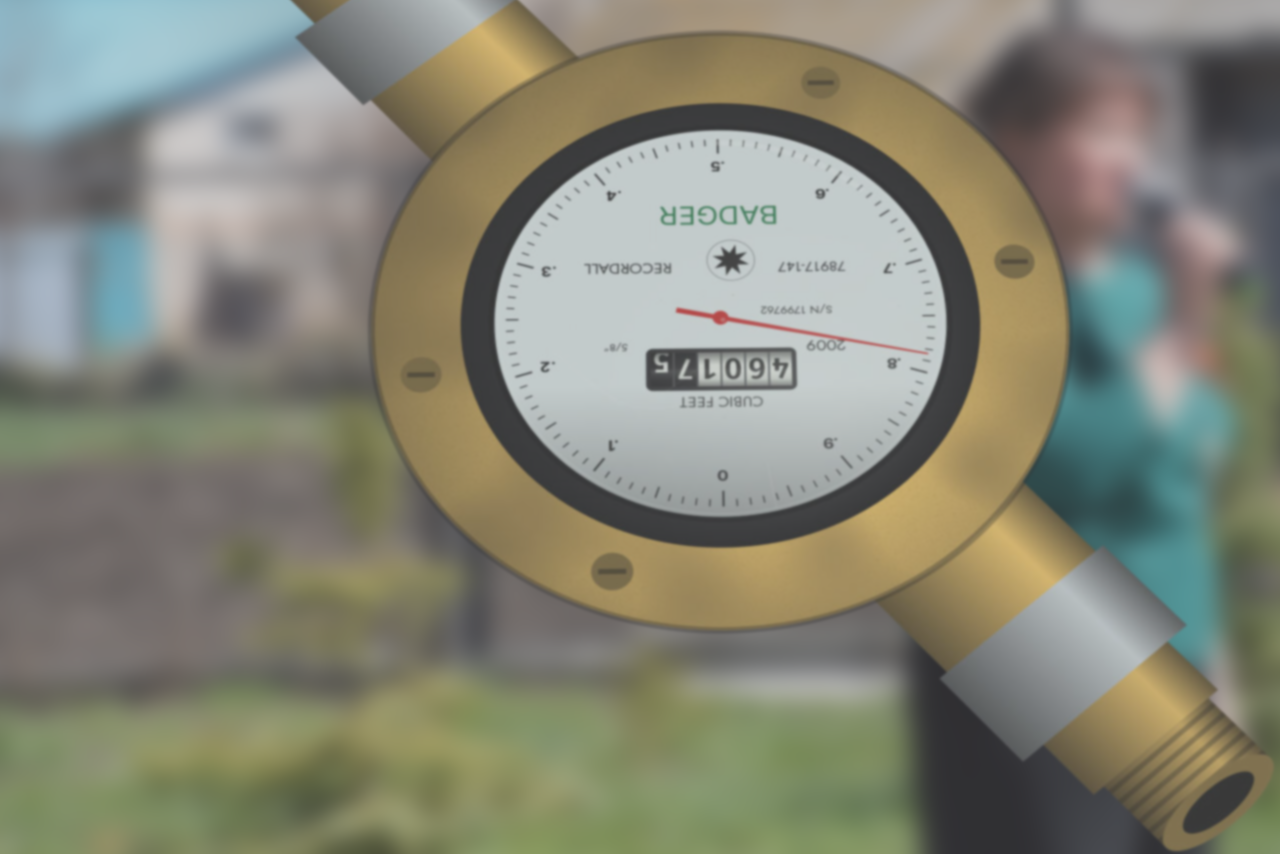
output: 460174.78 ft³
